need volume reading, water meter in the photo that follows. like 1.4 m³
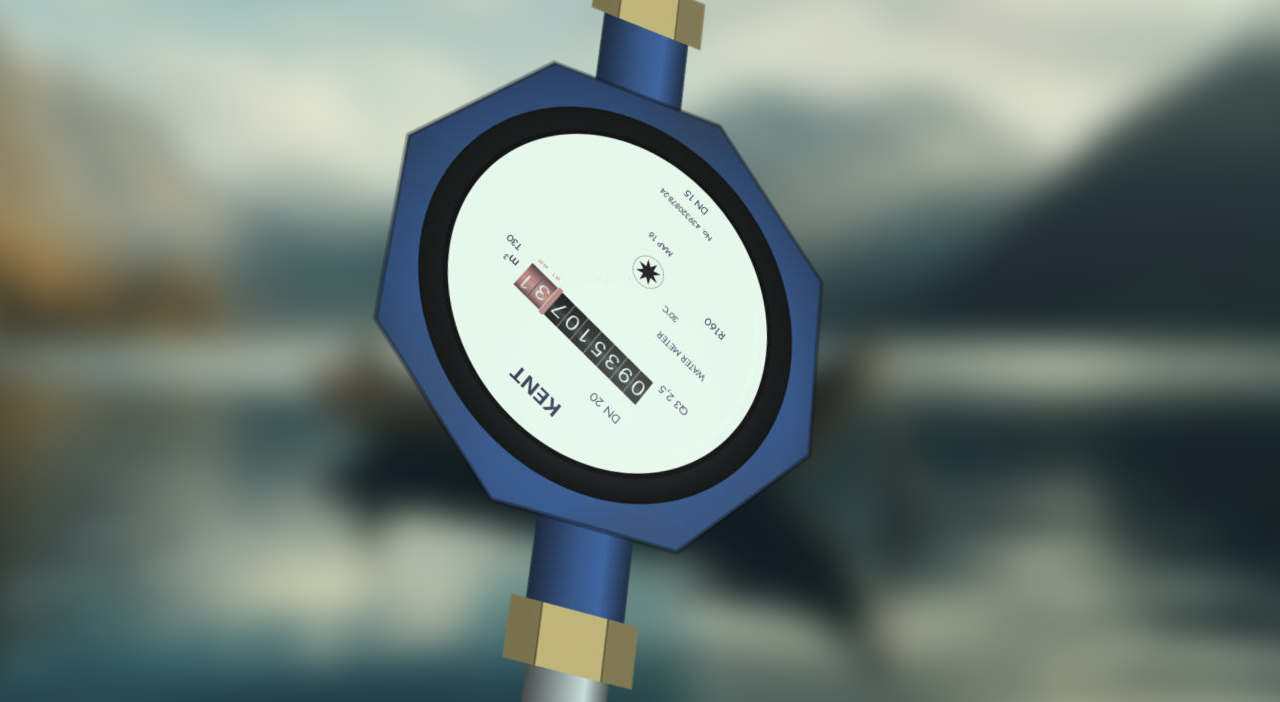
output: 935107.31 m³
